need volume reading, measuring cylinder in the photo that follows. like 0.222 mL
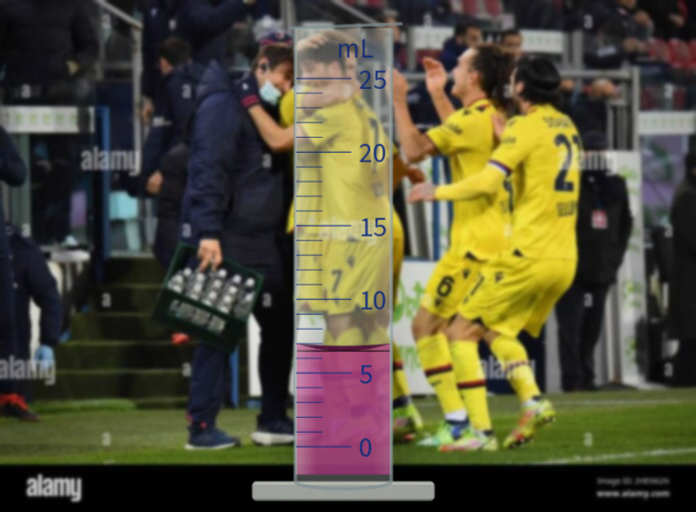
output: 6.5 mL
